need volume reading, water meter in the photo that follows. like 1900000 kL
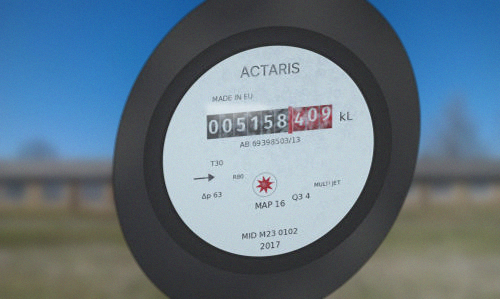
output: 5158.409 kL
